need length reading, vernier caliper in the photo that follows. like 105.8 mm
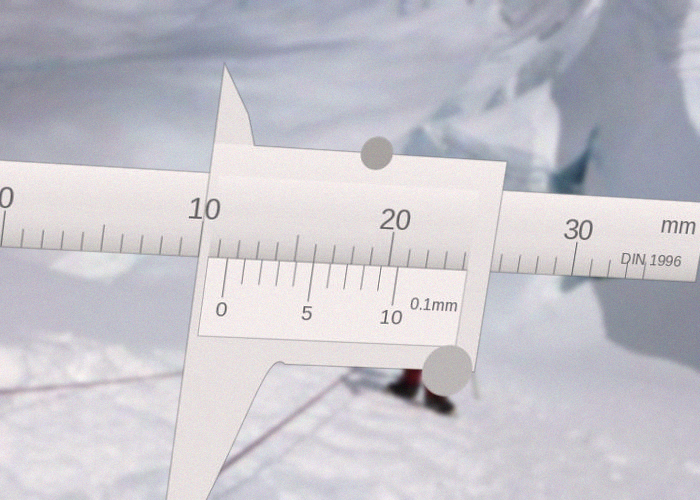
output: 11.5 mm
